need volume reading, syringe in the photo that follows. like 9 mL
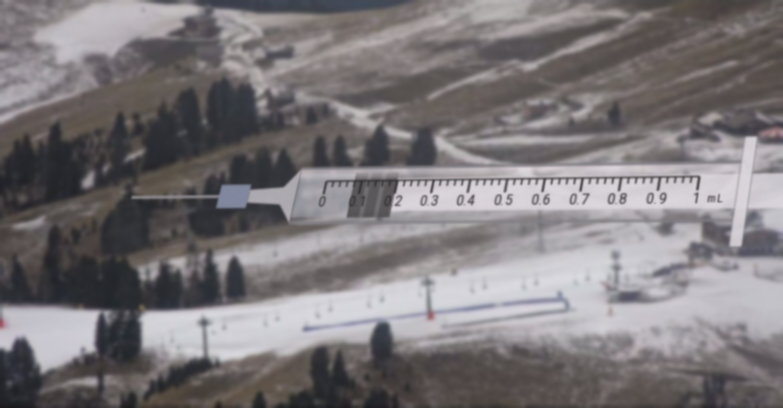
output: 0.08 mL
